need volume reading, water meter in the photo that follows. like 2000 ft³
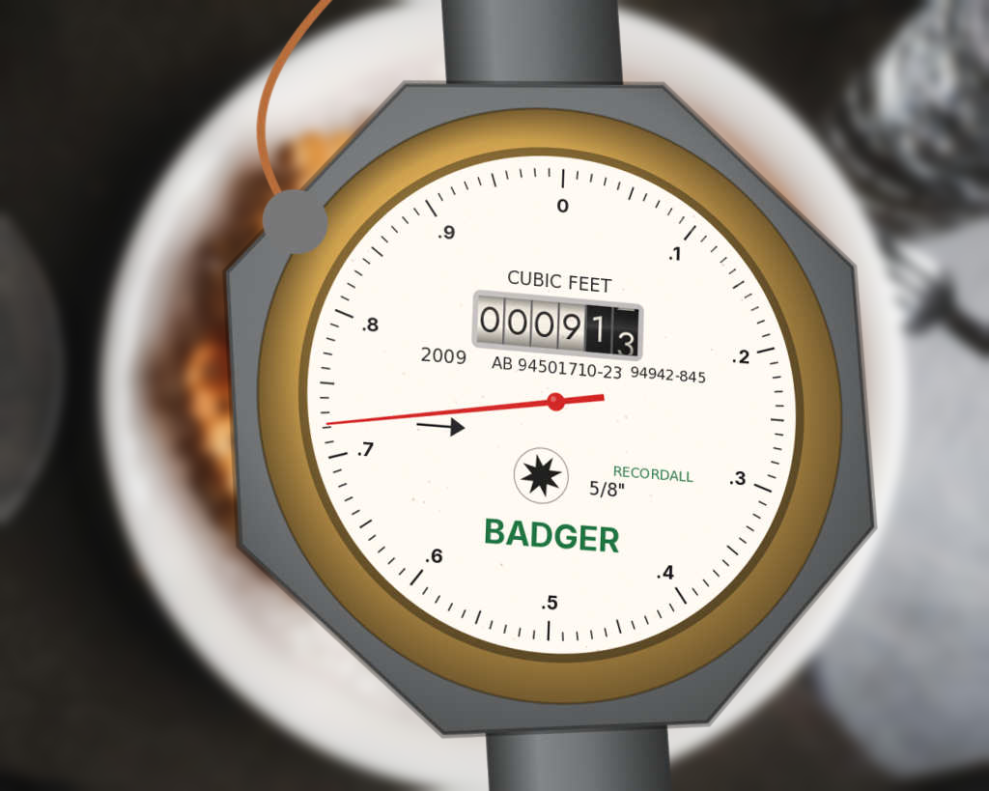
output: 912.72 ft³
